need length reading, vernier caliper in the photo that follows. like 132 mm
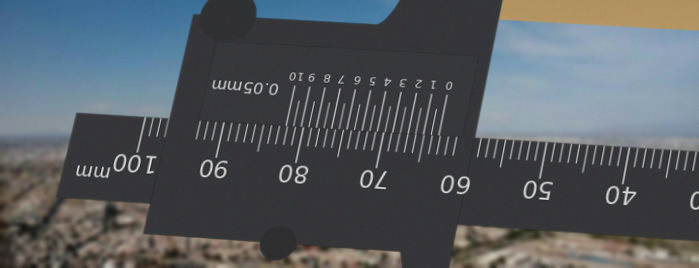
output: 63.2 mm
